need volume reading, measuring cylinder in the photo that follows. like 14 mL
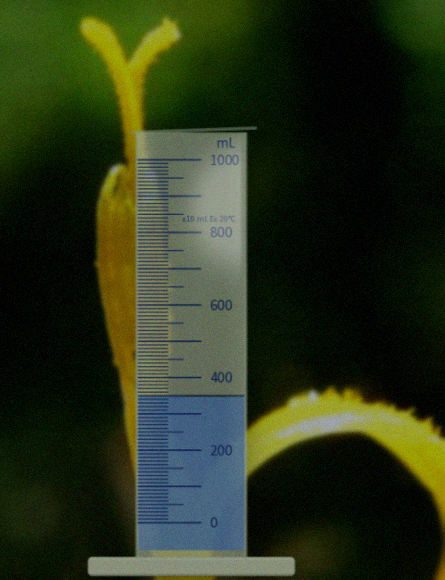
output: 350 mL
